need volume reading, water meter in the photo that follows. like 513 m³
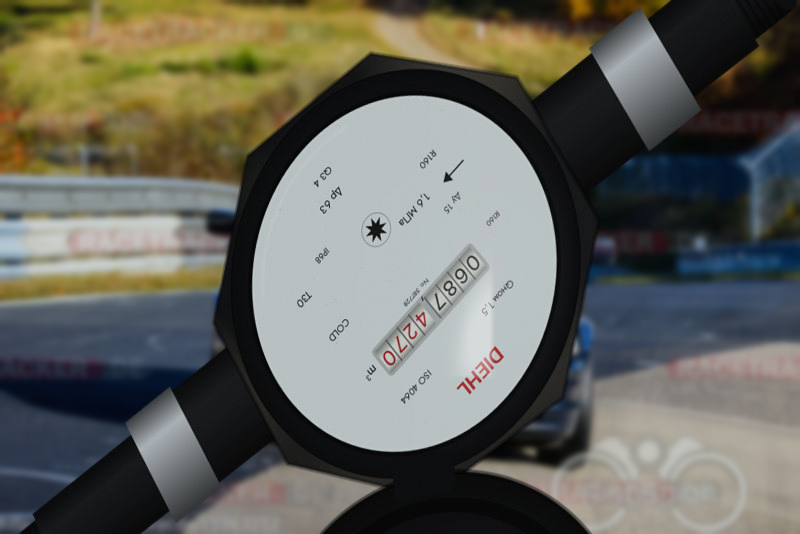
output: 687.4270 m³
